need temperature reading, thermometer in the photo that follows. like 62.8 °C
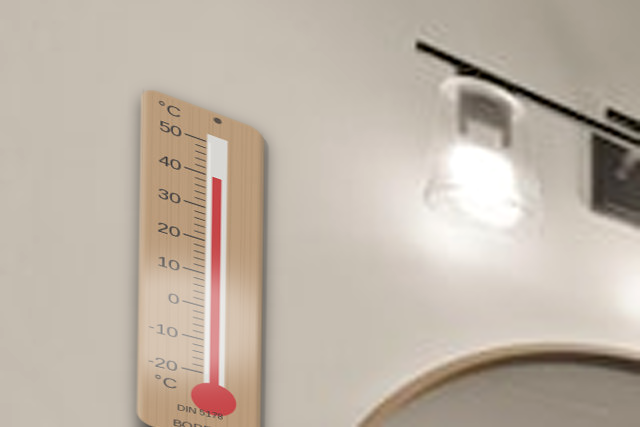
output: 40 °C
